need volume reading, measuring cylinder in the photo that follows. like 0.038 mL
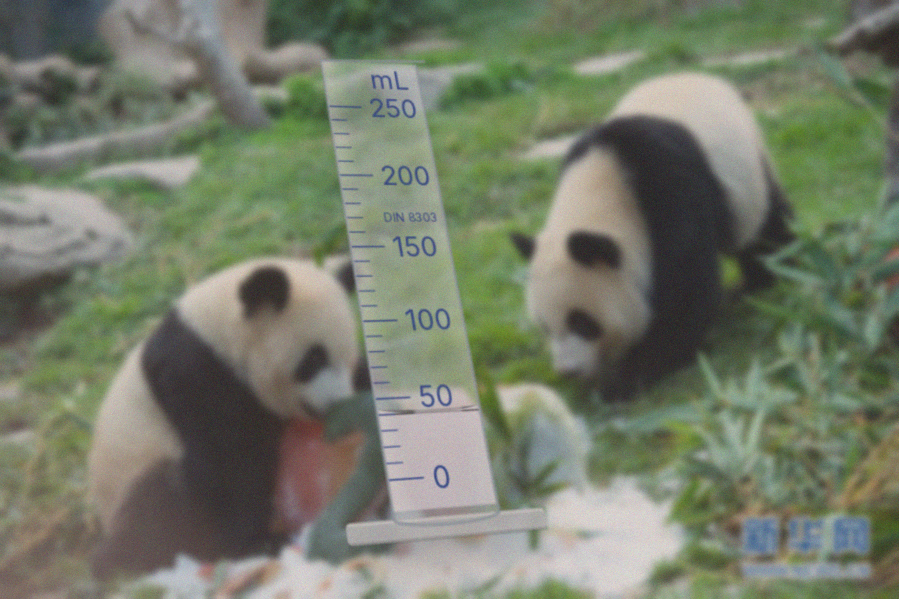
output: 40 mL
